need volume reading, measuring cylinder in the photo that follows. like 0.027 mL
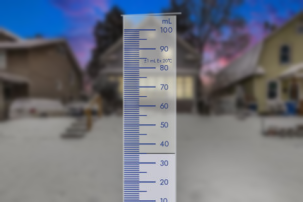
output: 35 mL
